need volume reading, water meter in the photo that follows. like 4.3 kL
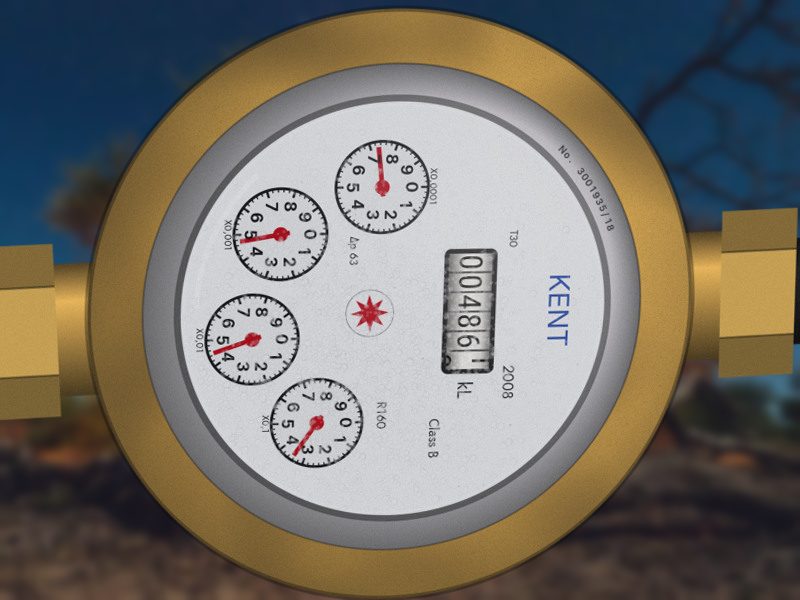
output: 4861.3447 kL
